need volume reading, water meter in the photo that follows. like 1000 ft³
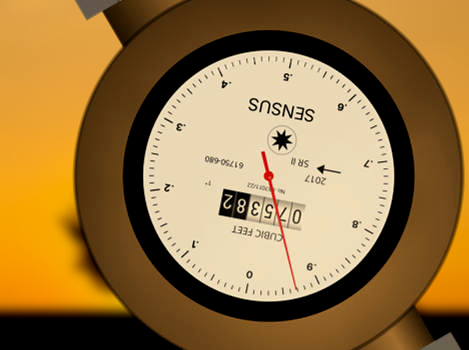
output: 75381.93 ft³
